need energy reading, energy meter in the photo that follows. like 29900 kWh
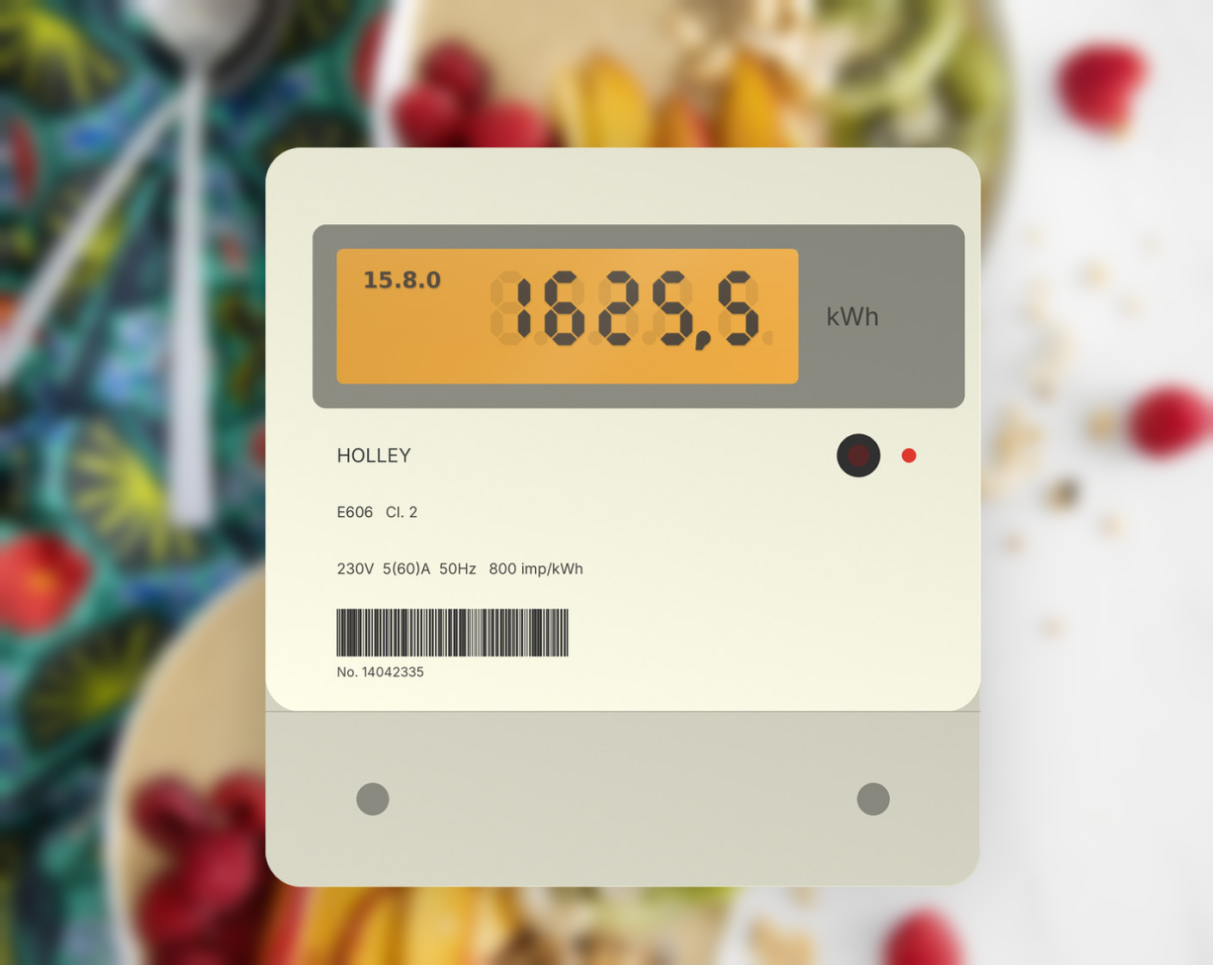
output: 1625.5 kWh
